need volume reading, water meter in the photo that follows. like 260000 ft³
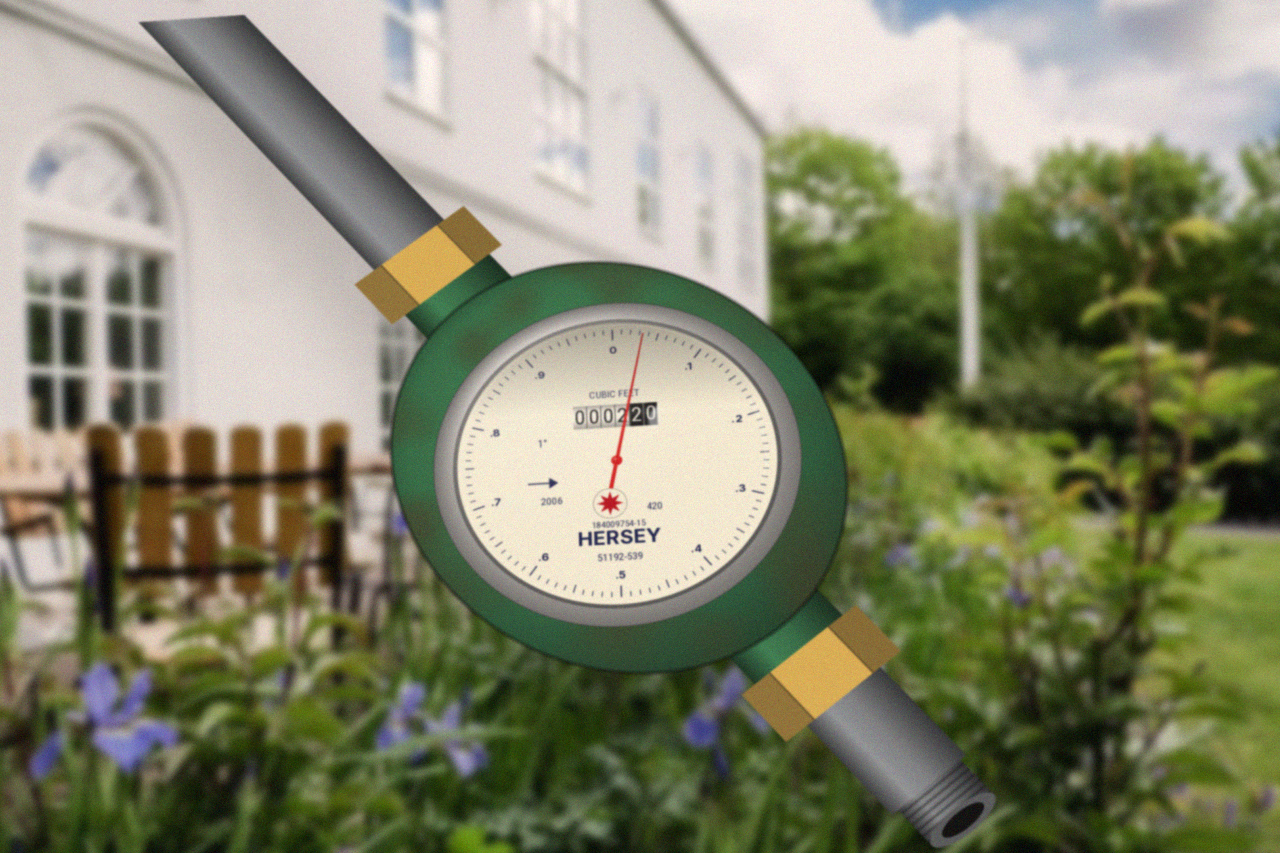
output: 220.03 ft³
